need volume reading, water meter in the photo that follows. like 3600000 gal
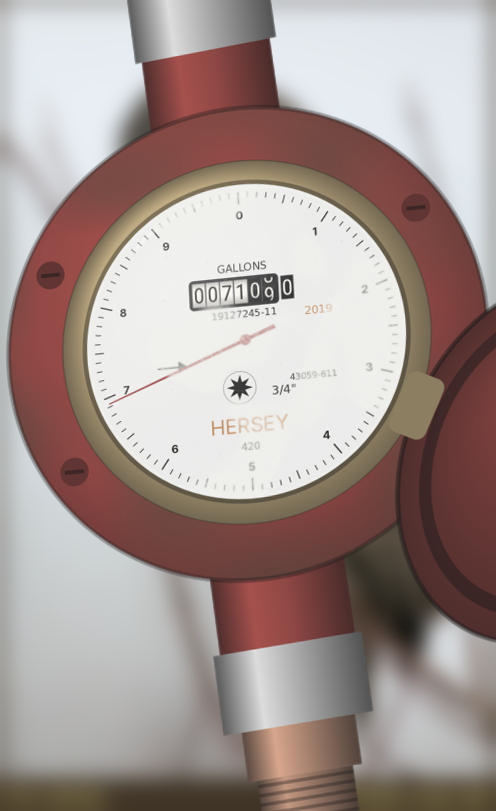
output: 71086.9 gal
